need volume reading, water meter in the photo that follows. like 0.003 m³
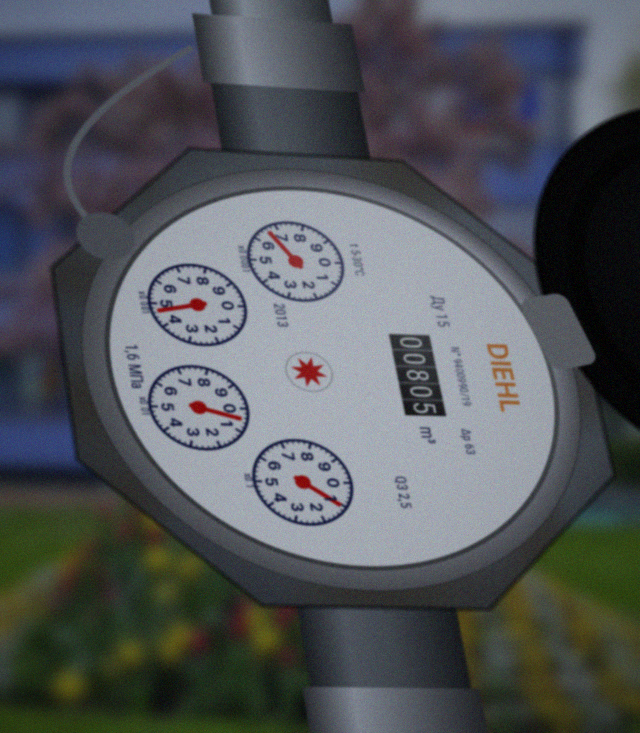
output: 805.1046 m³
